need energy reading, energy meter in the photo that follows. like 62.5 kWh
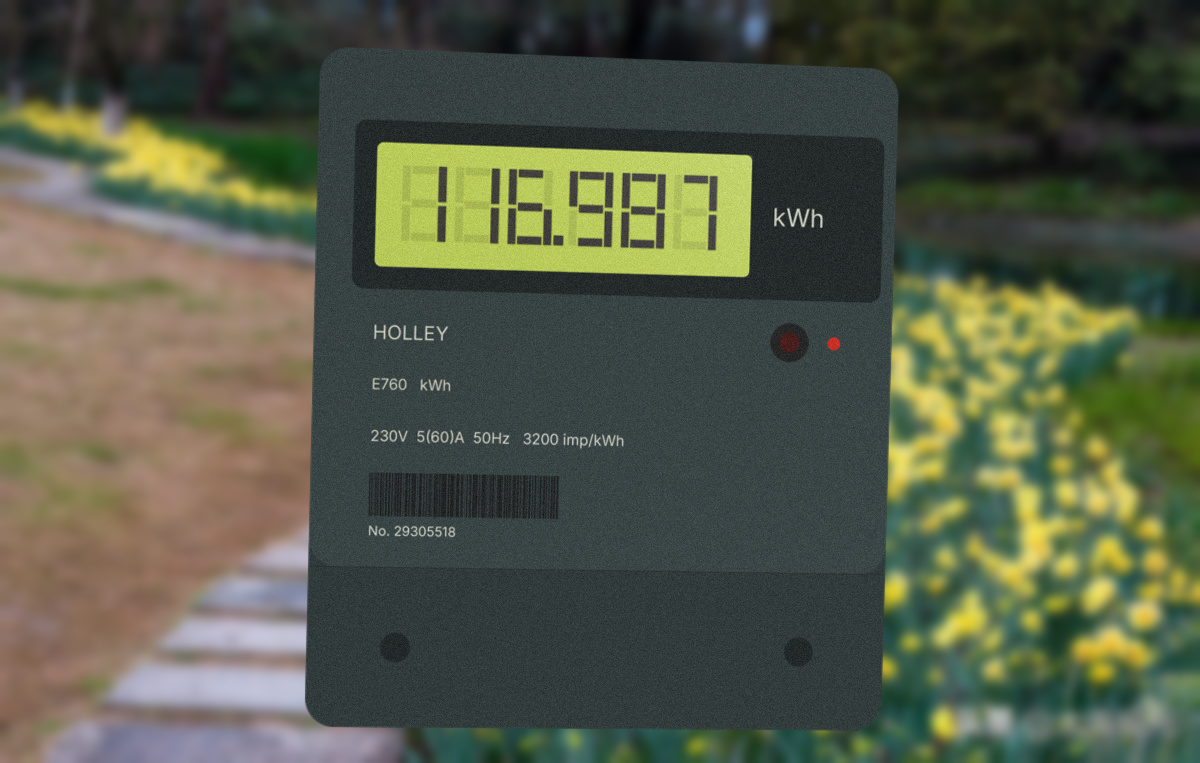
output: 116.987 kWh
